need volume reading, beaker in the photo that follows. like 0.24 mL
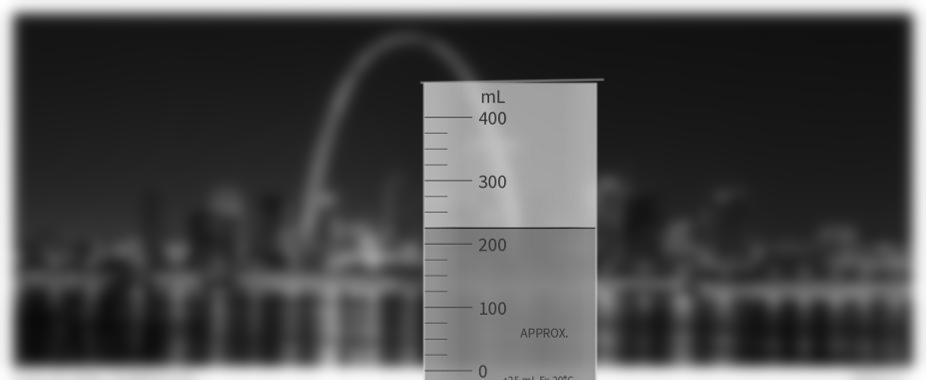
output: 225 mL
